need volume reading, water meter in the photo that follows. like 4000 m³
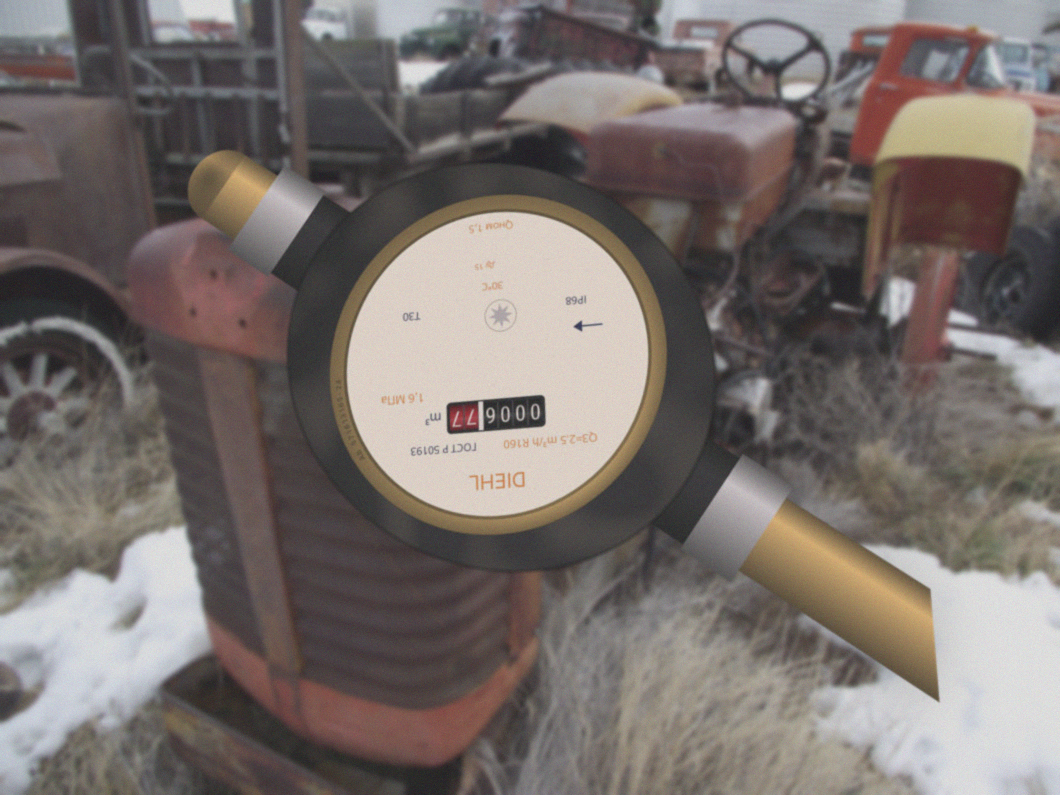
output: 6.77 m³
